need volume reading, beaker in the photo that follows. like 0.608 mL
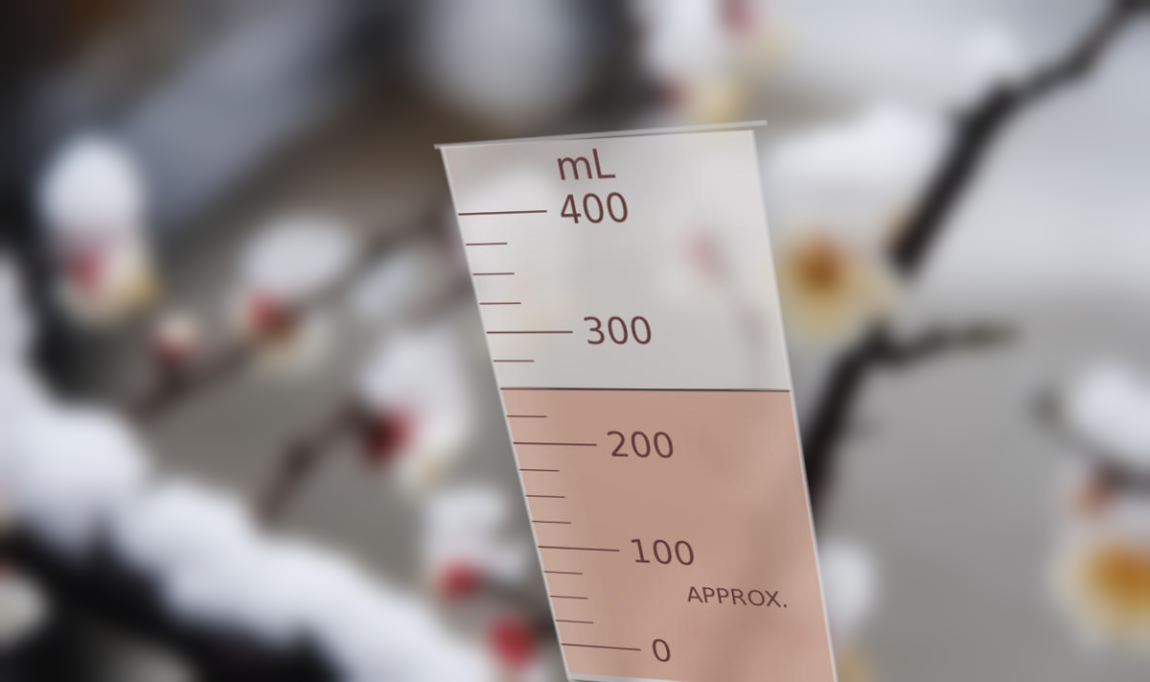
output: 250 mL
